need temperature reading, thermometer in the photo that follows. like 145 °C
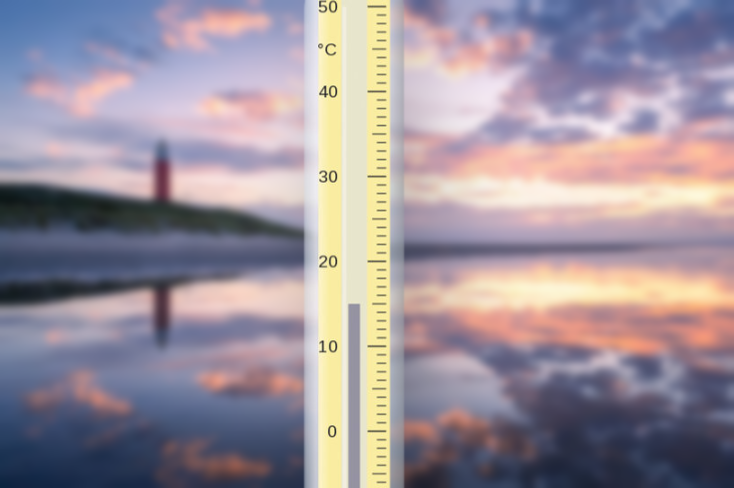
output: 15 °C
